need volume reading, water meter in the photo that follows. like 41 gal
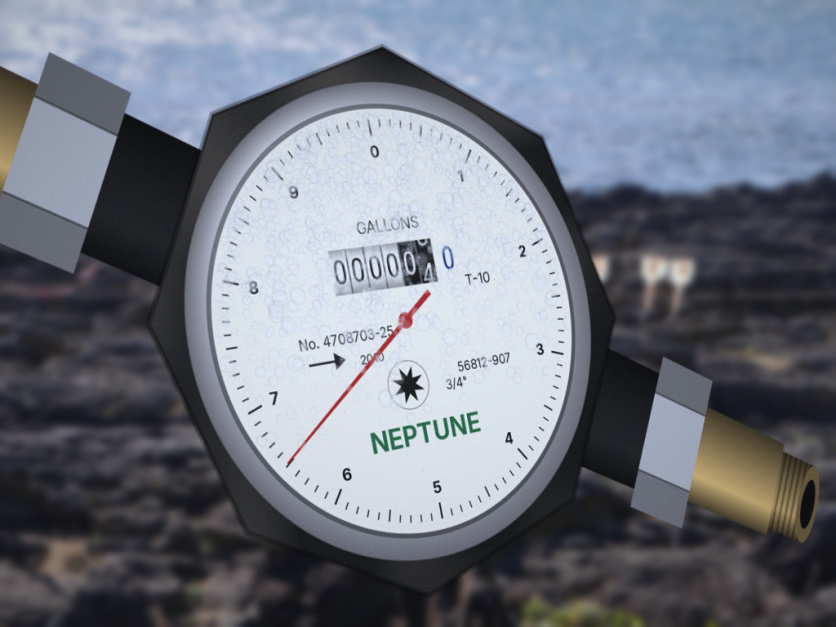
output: 36.5 gal
